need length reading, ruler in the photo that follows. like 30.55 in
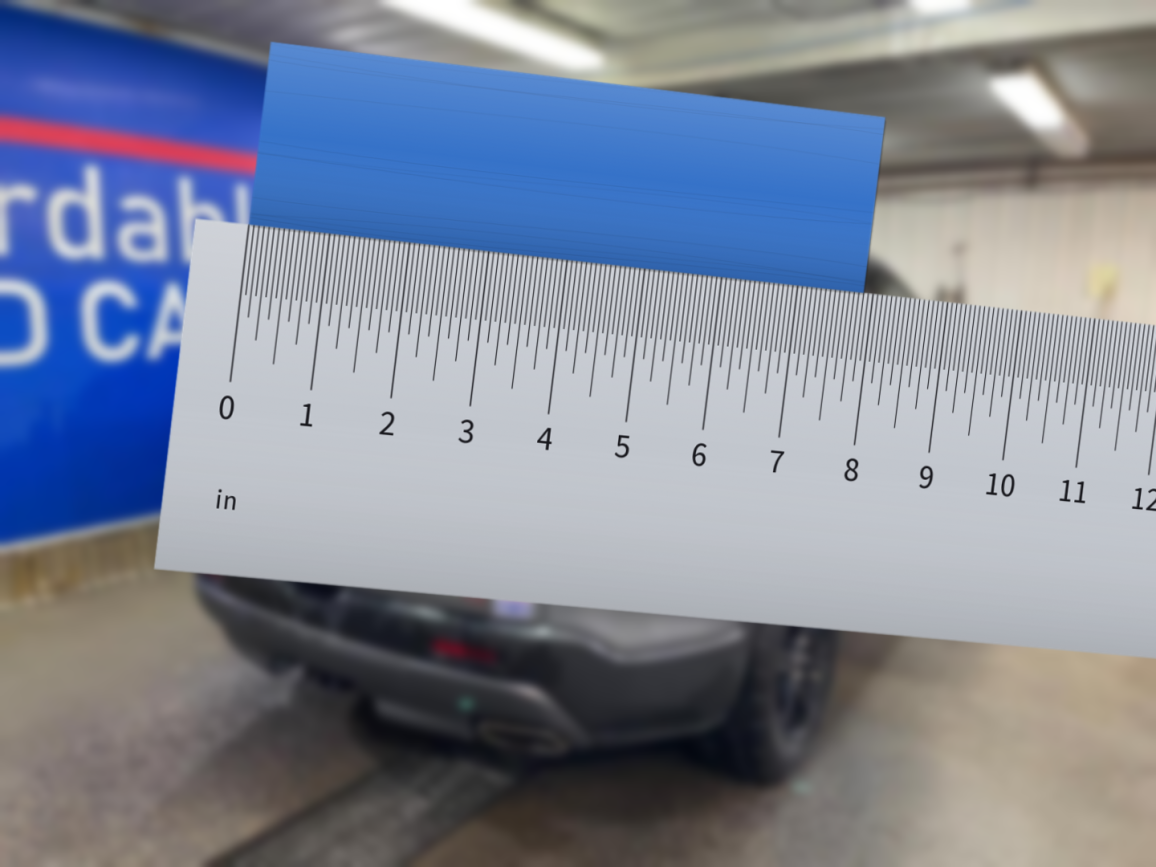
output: 7.875 in
